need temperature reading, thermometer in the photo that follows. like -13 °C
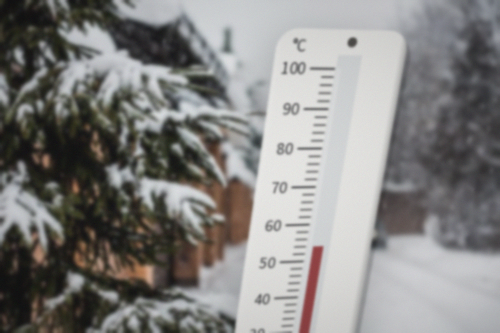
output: 54 °C
